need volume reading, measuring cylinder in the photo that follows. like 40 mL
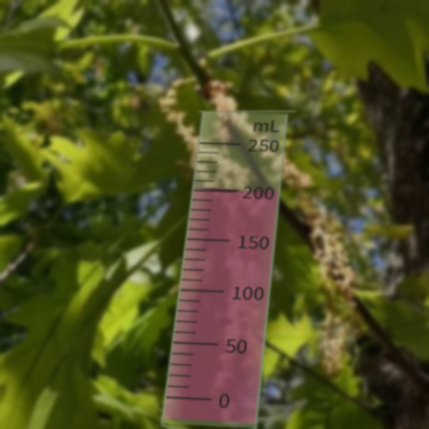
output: 200 mL
